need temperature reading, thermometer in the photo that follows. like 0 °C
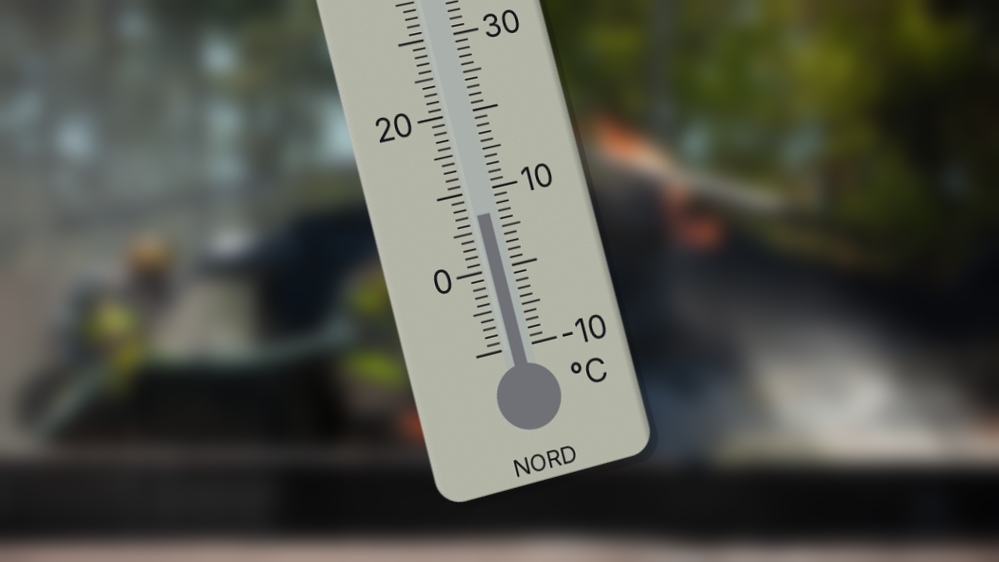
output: 7 °C
